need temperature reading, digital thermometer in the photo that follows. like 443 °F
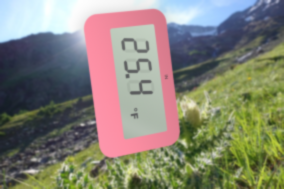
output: 25.4 °F
